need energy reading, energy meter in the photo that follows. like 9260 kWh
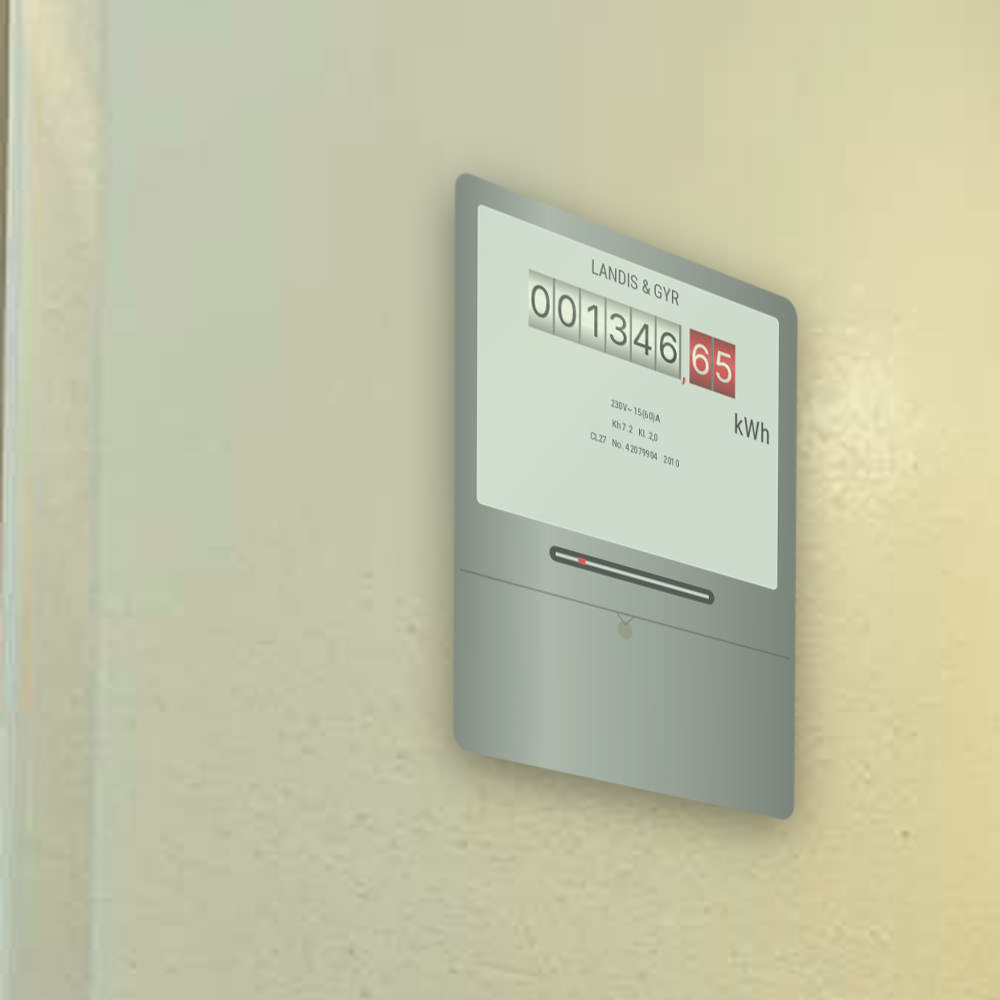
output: 1346.65 kWh
